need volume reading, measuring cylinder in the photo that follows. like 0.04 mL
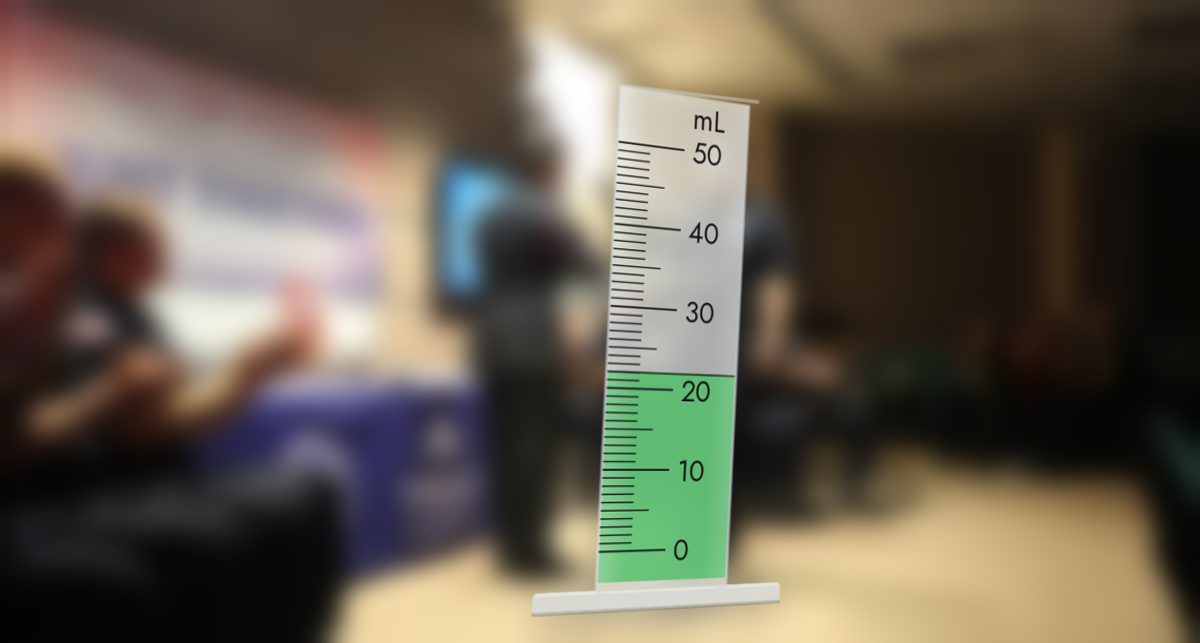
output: 22 mL
